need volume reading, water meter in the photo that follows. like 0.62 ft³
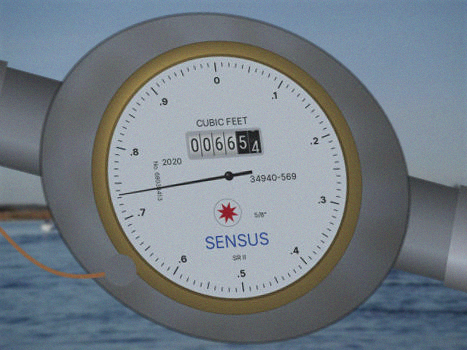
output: 6653.73 ft³
